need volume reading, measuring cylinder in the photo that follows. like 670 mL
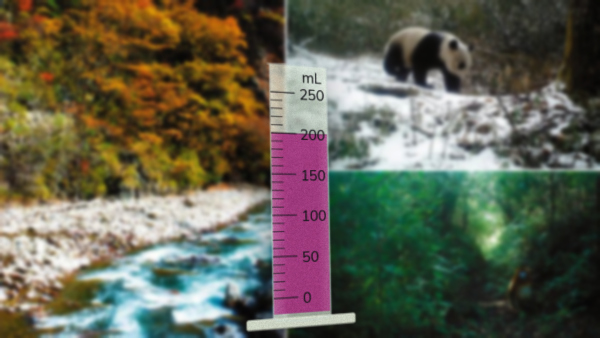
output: 200 mL
